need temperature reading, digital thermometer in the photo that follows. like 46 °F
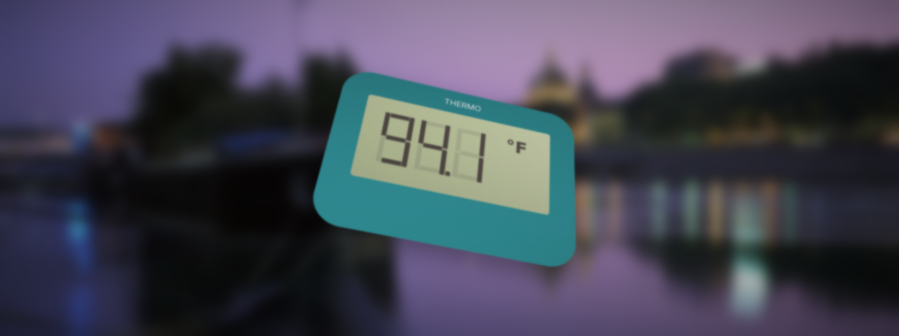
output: 94.1 °F
